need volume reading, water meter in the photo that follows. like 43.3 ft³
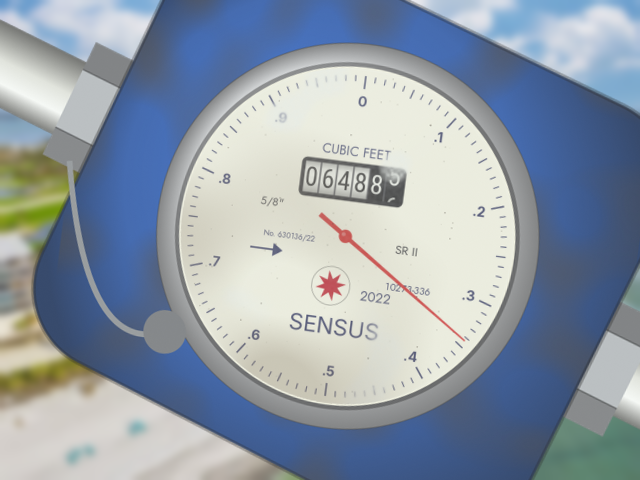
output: 64885.34 ft³
